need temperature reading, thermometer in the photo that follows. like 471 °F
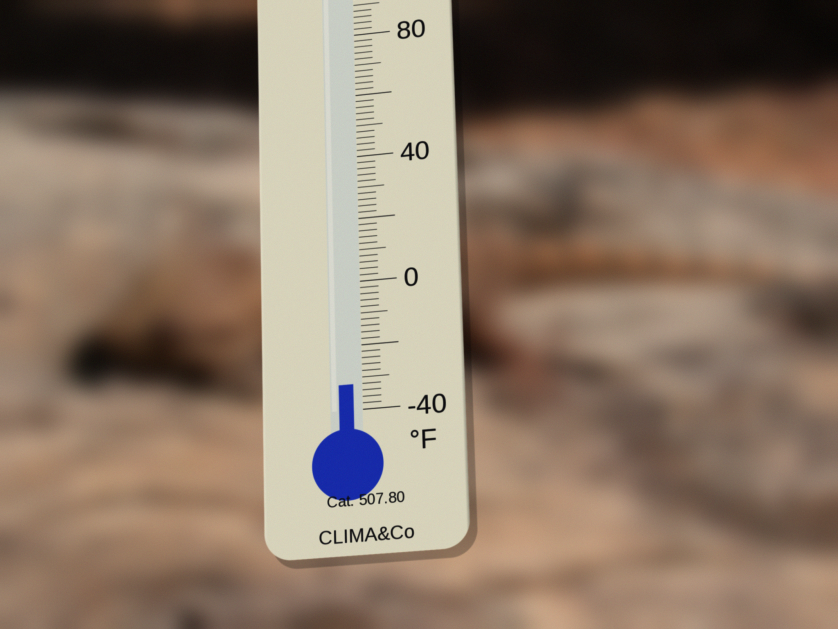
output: -32 °F
